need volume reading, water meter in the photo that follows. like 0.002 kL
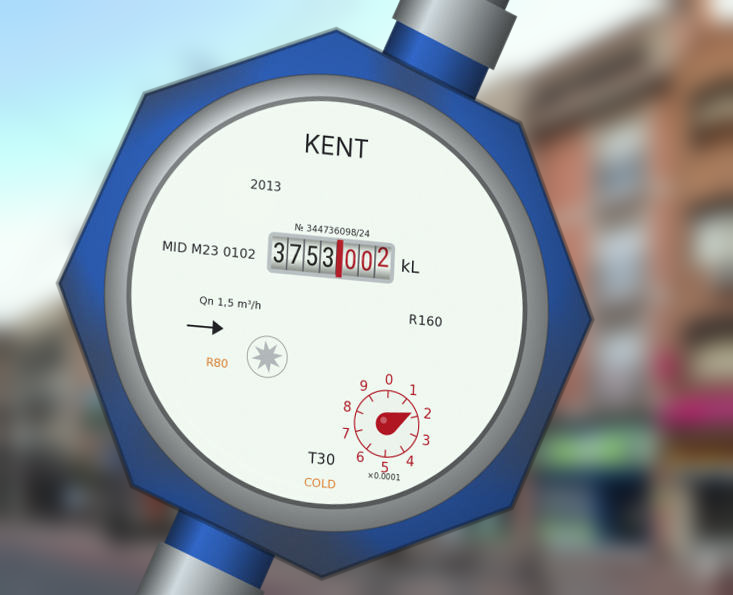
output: 3753.0021 kL
